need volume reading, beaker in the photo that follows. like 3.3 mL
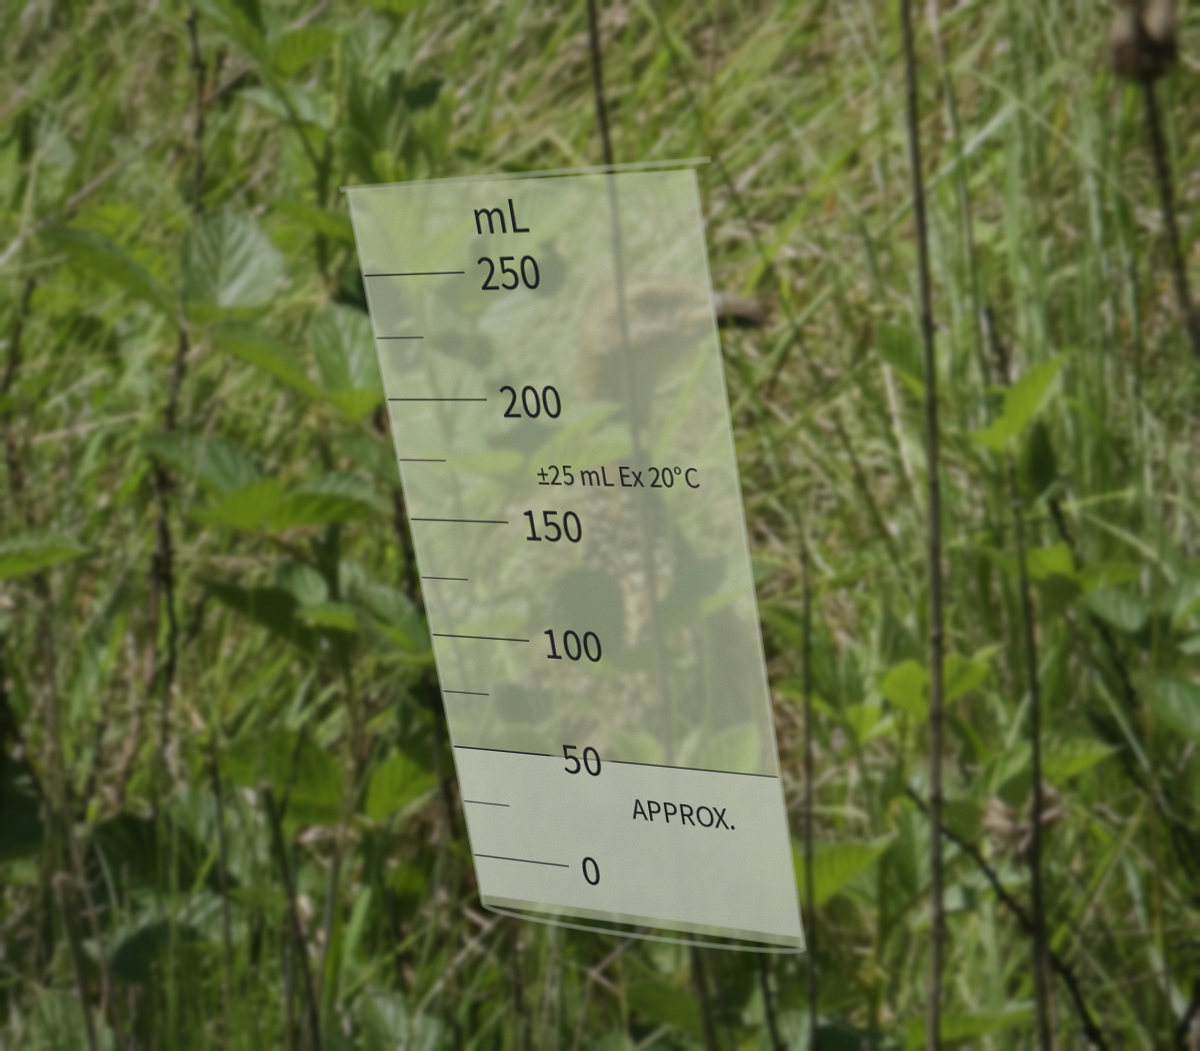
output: 50 mL
